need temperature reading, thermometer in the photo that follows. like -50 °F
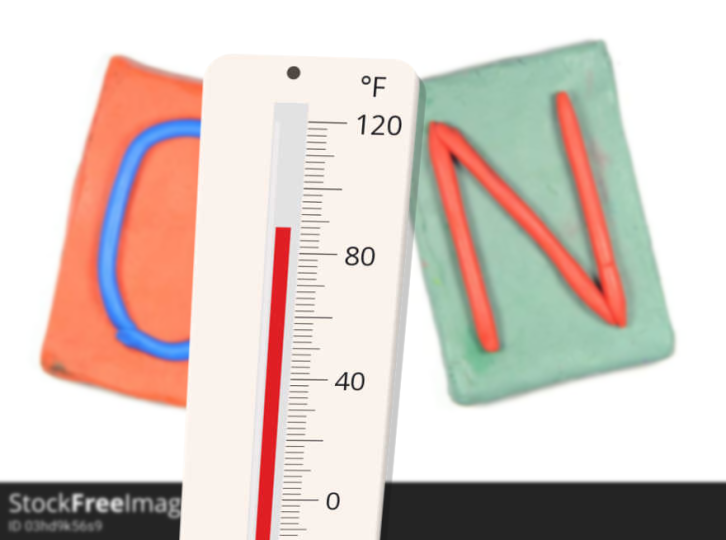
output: 88 °F
